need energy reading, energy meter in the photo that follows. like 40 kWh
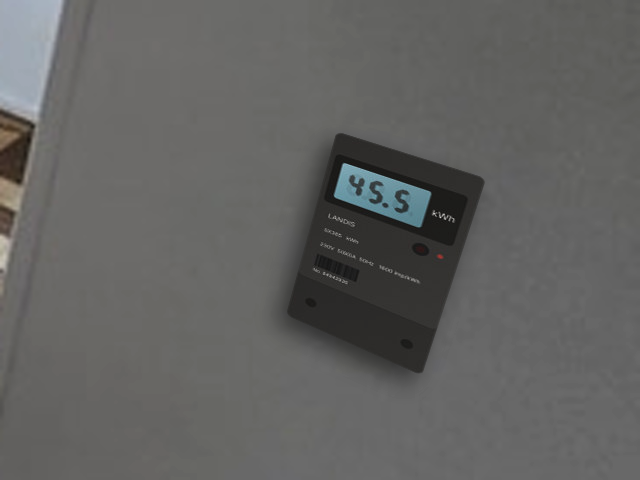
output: 45.5 kWh
